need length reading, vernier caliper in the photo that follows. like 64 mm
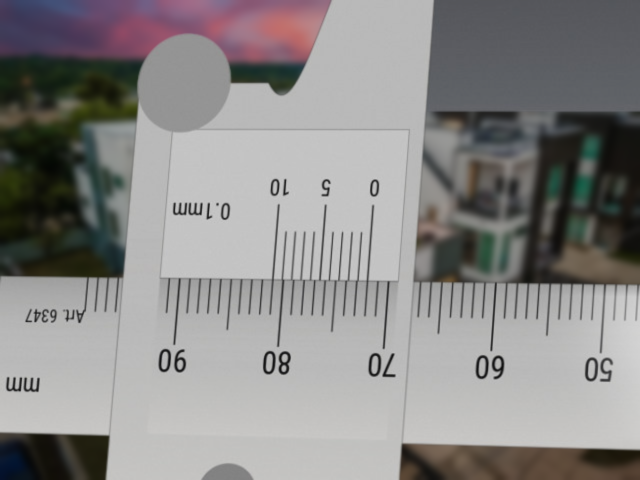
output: 72.0 mm
